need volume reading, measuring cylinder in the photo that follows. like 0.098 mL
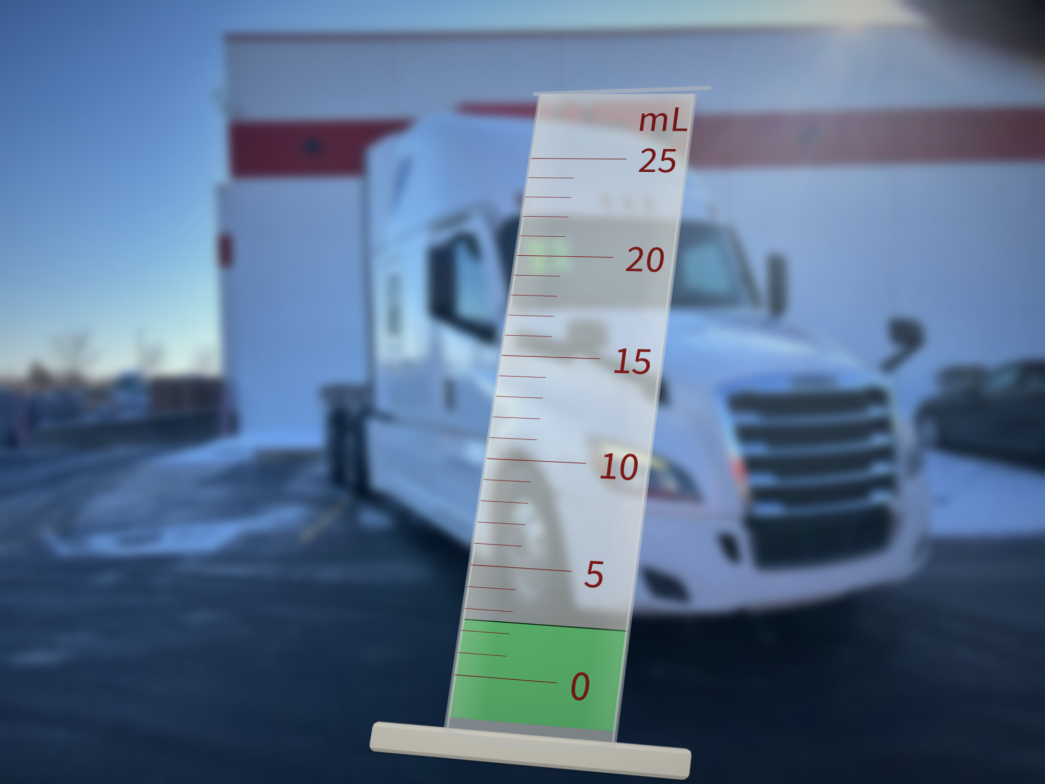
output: 2.5 mL
